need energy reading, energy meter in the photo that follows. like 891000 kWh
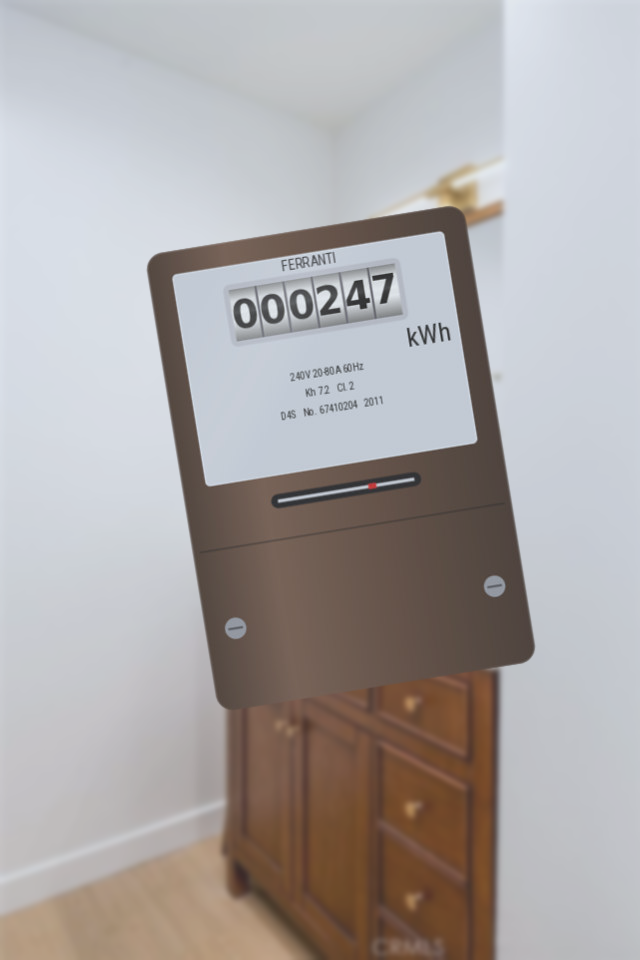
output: 247 kWh
